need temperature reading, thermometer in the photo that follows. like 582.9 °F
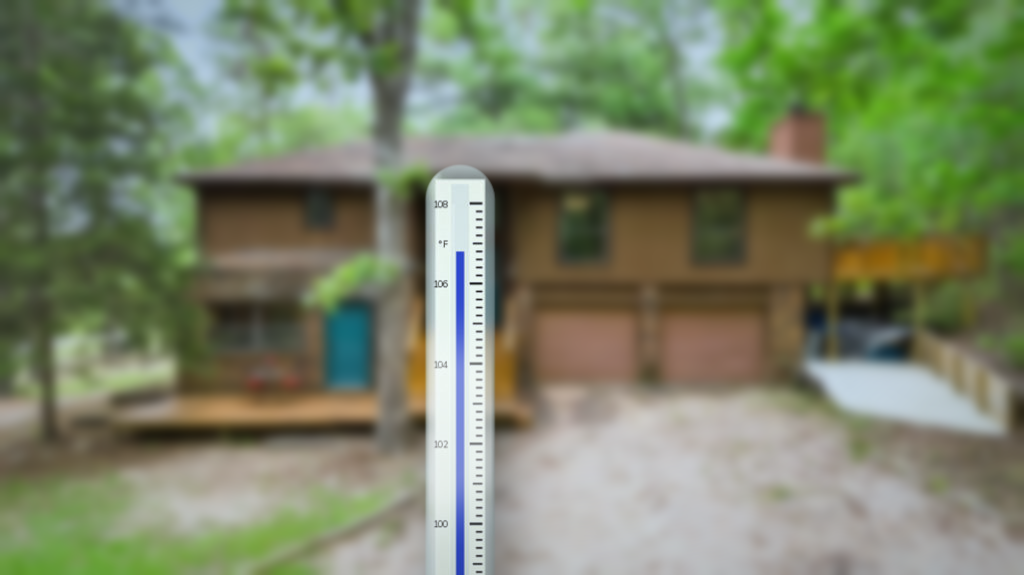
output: 106.8 °F
